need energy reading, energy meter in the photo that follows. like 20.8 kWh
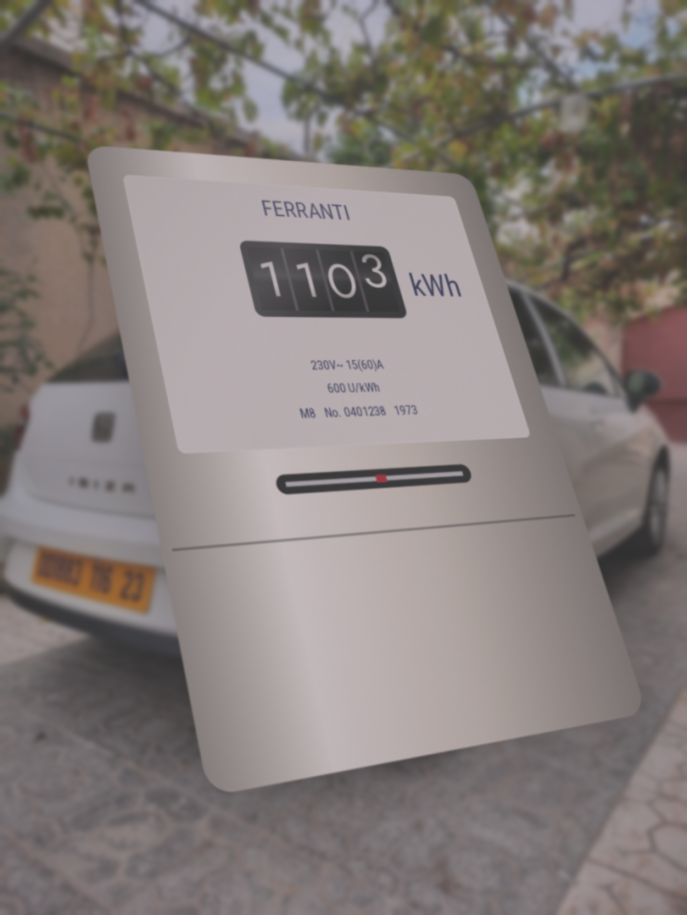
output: 1103 kWh
